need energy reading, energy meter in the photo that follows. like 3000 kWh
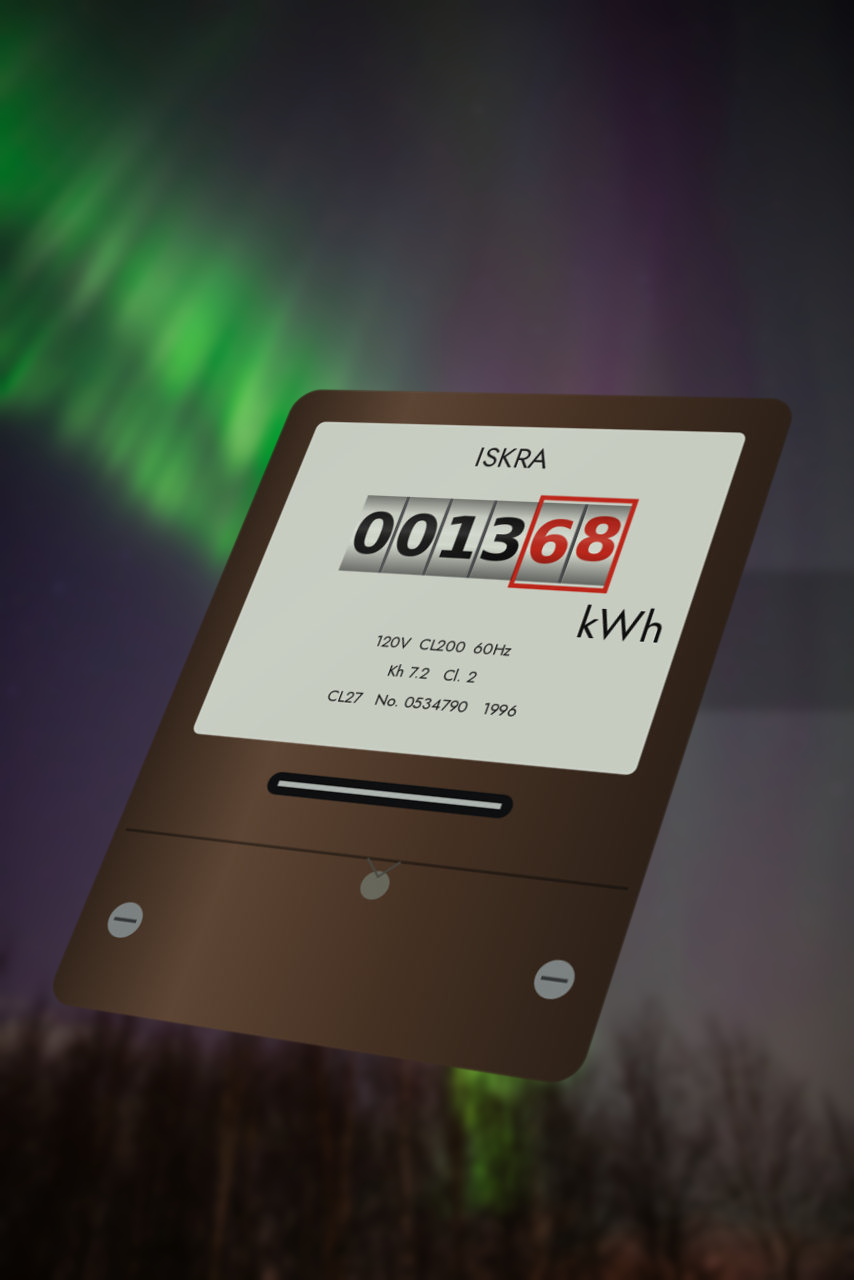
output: 13.68 kWh
